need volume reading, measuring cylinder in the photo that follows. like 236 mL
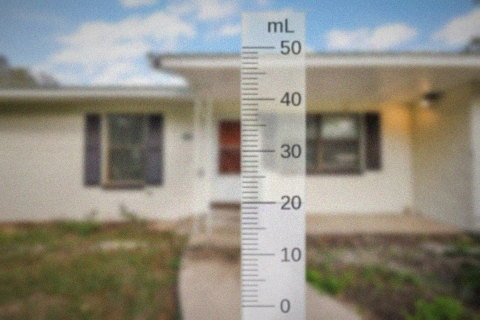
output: 20 mL
